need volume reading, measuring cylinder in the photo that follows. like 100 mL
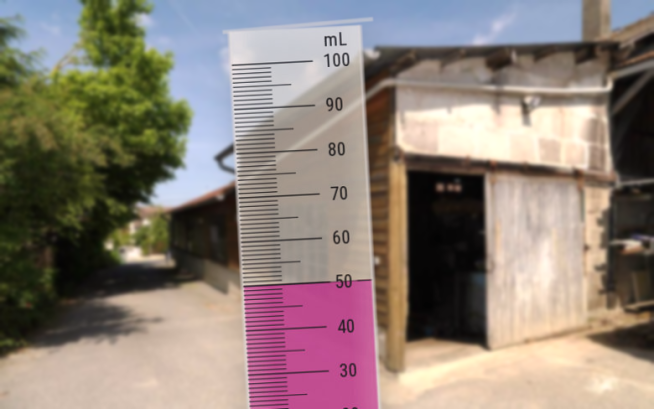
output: 50 mL
